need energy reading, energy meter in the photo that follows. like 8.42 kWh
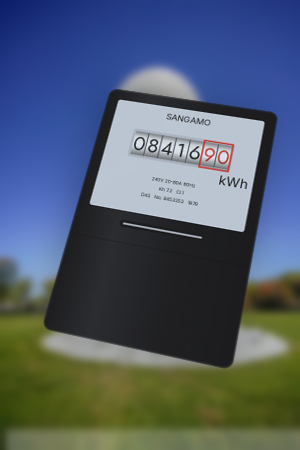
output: 8416.90 kWh
